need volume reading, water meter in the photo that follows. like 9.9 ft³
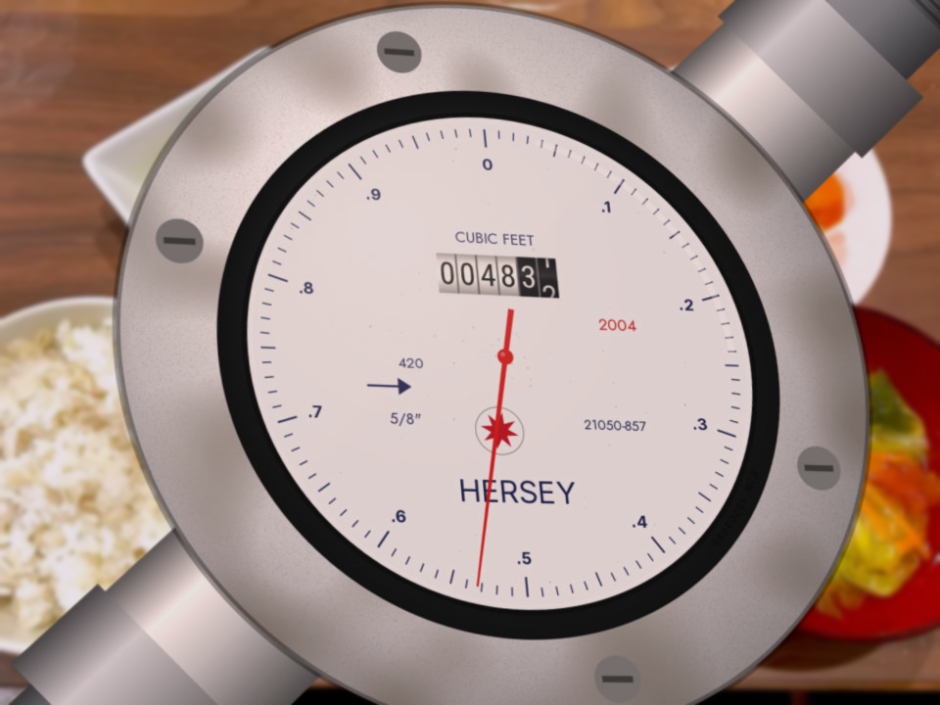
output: 4831.53 ft³
